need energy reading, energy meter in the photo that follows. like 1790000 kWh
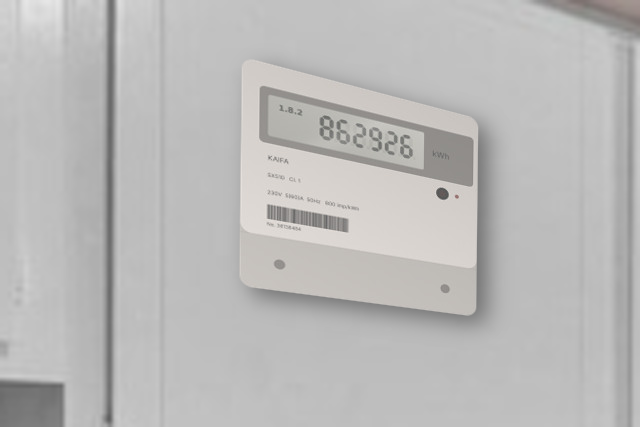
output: 862926 kWh
